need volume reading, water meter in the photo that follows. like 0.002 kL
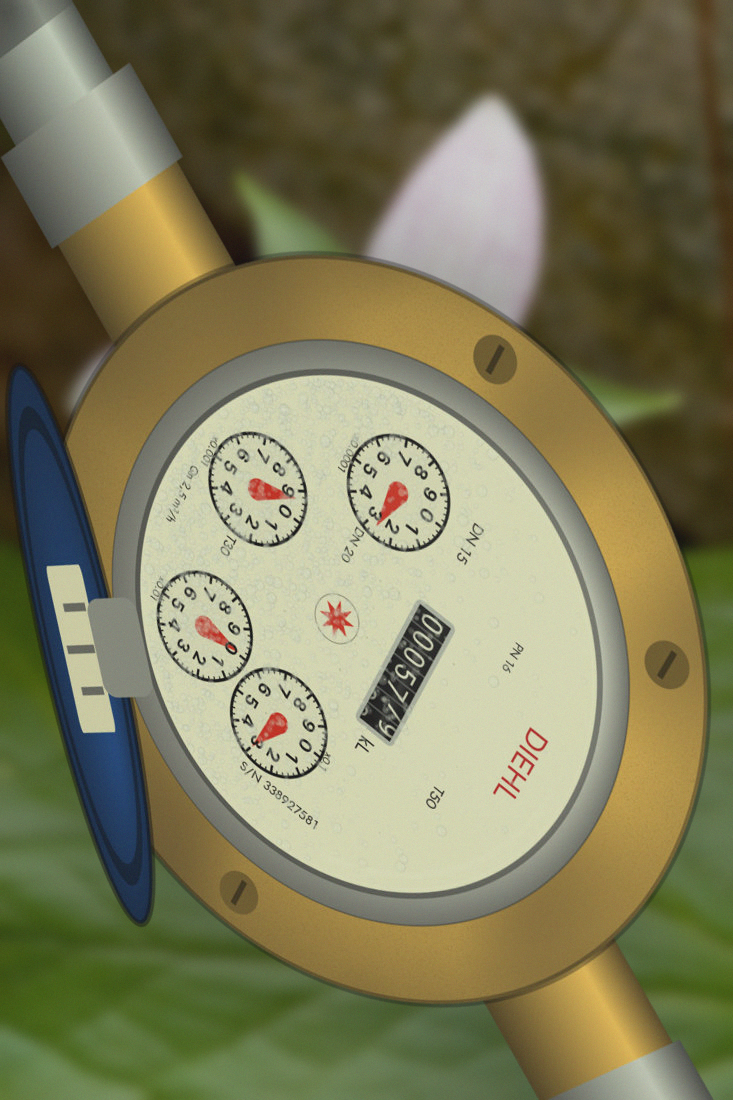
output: 5779.2992 kL
